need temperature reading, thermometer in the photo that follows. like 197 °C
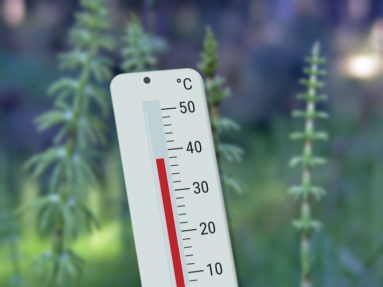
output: 38 °C
